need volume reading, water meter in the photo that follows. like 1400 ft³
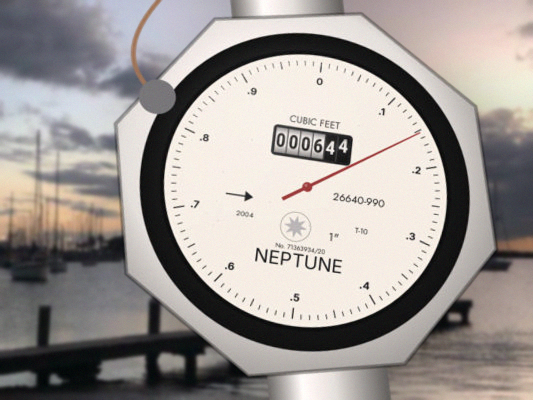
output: 644.15 ft³
